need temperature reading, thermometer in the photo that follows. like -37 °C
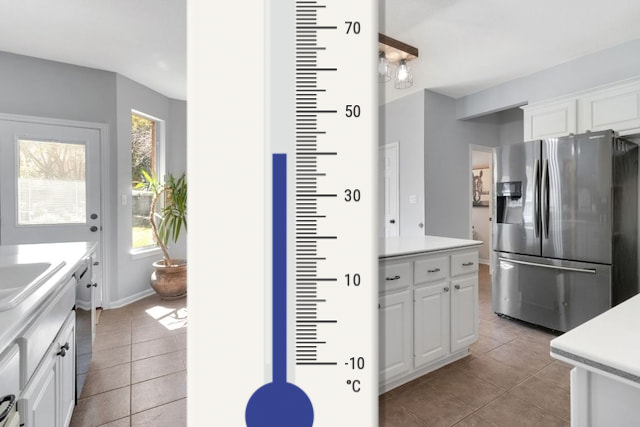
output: 40 °C
